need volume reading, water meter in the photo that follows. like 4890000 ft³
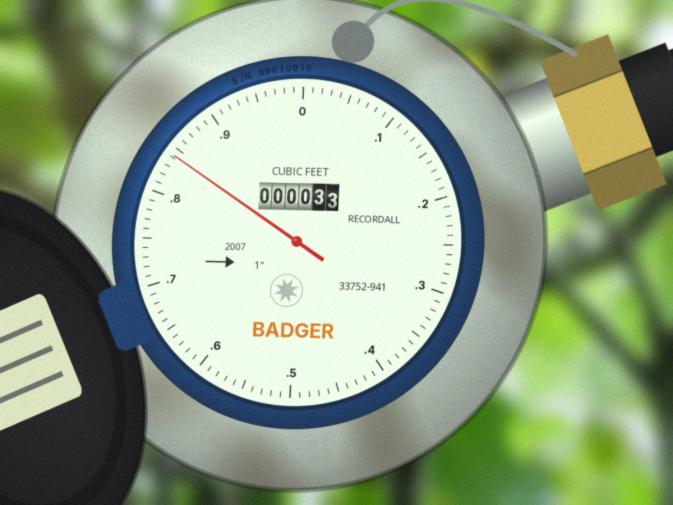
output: 32.84 ft³
